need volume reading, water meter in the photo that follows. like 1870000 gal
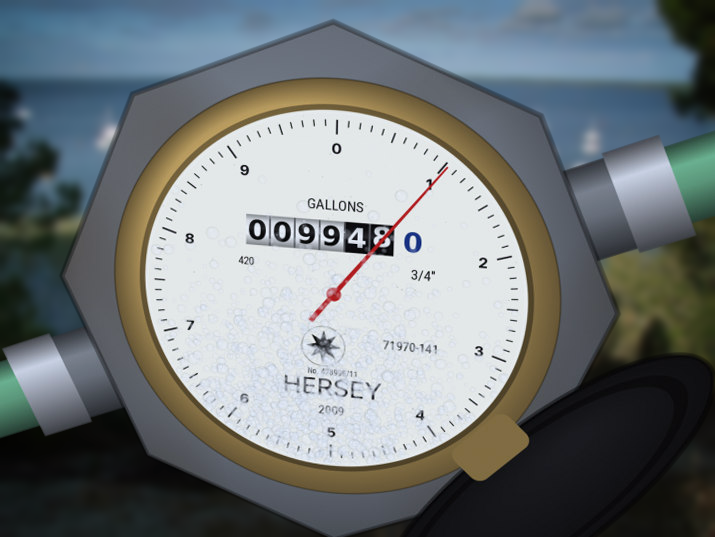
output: 99481.0 gal
